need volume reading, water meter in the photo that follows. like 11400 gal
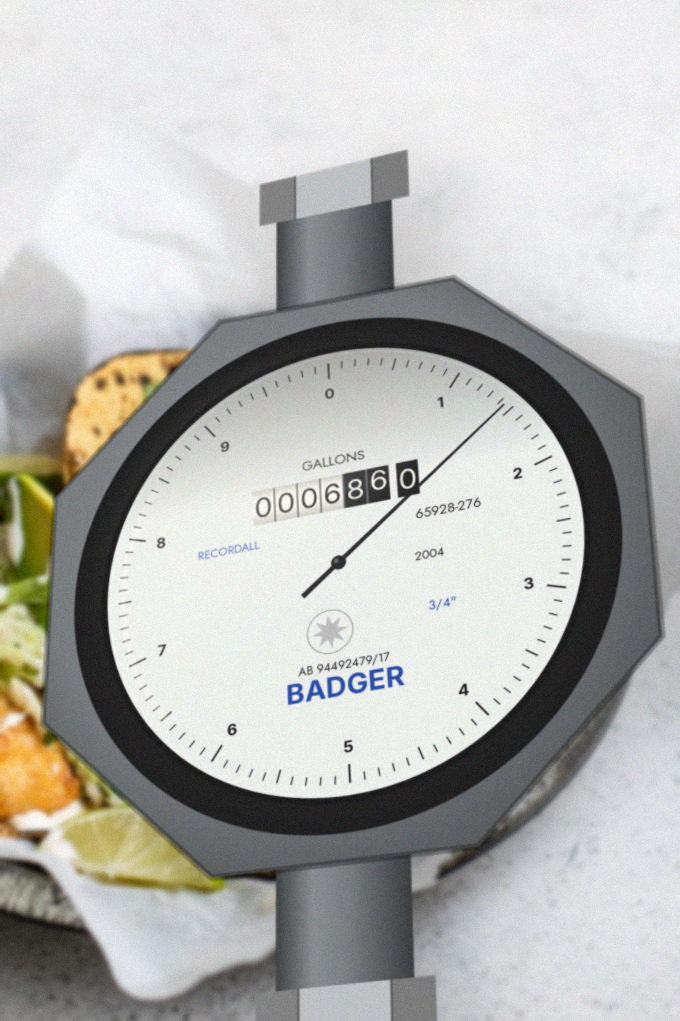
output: 6861.4 gal
